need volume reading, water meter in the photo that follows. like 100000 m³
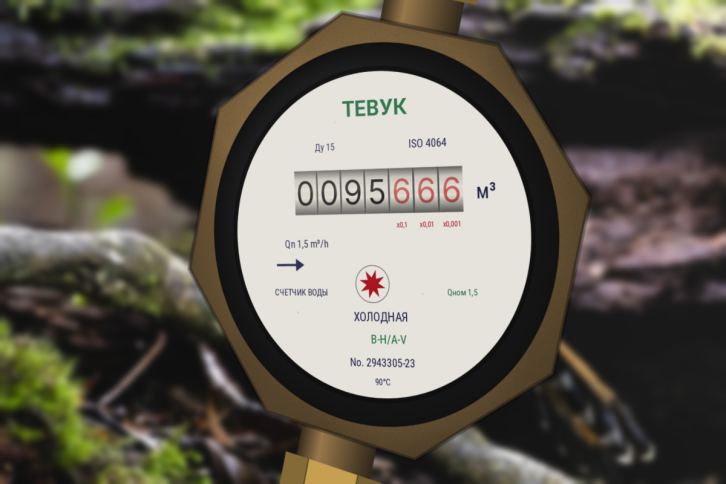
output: 95.666 m³
